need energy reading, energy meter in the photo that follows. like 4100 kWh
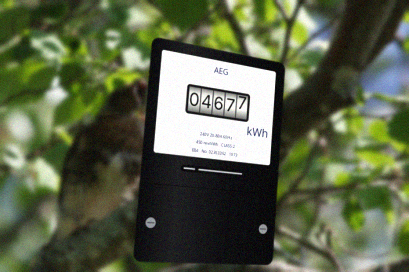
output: 4677 kWh
